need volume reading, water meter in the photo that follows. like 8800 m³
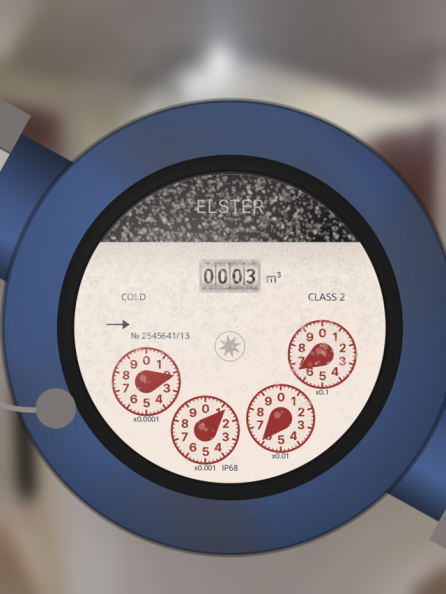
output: 3.6612 m³
